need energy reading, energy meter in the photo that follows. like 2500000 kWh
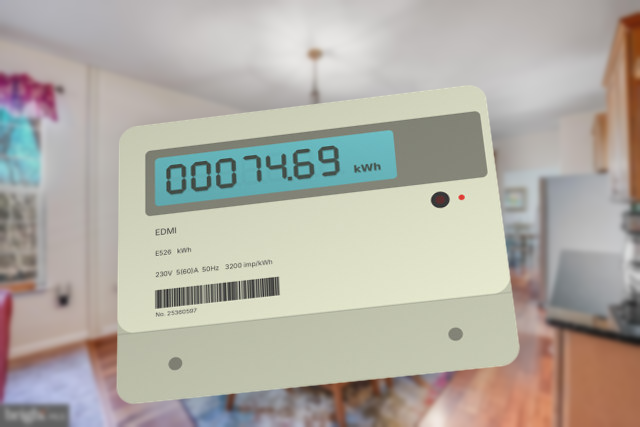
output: 74.69 kWh
